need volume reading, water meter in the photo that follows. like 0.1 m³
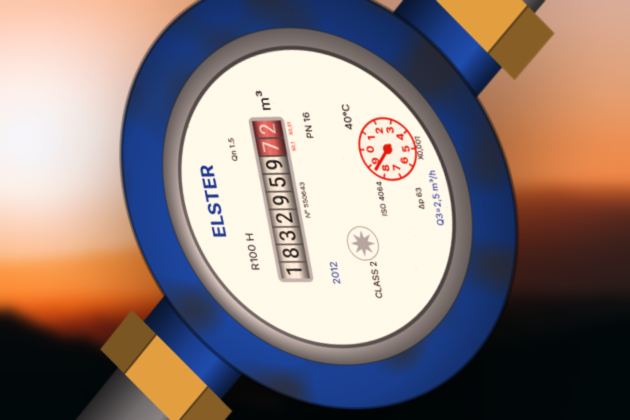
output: 1832959.728 m³
